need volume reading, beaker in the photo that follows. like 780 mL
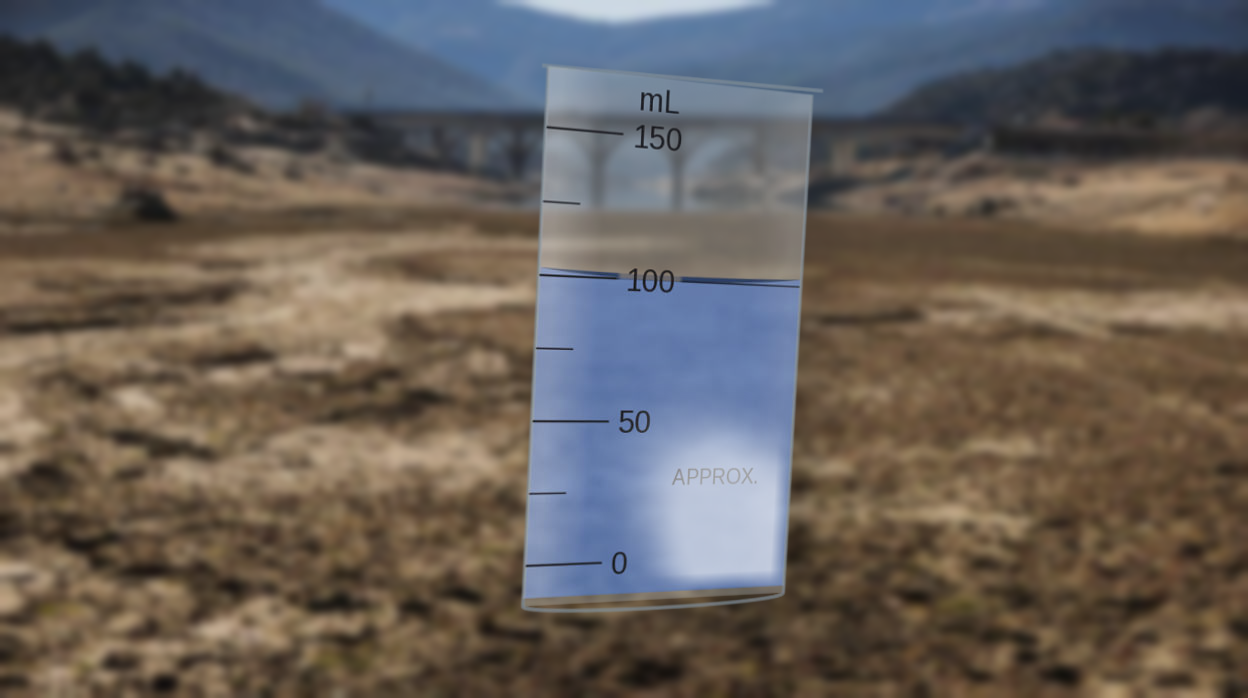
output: 100 mL
